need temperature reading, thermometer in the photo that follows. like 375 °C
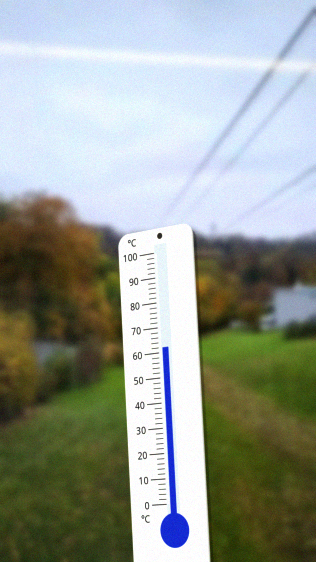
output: 62 °C
